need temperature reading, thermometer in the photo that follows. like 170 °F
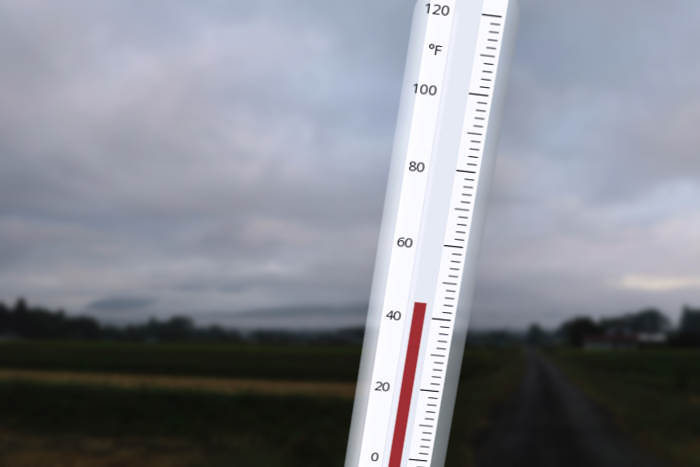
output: 44 °F
